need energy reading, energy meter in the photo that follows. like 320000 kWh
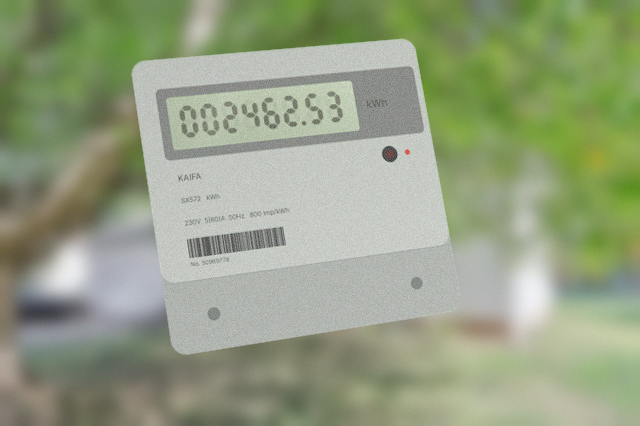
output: 2462.53 kWh
